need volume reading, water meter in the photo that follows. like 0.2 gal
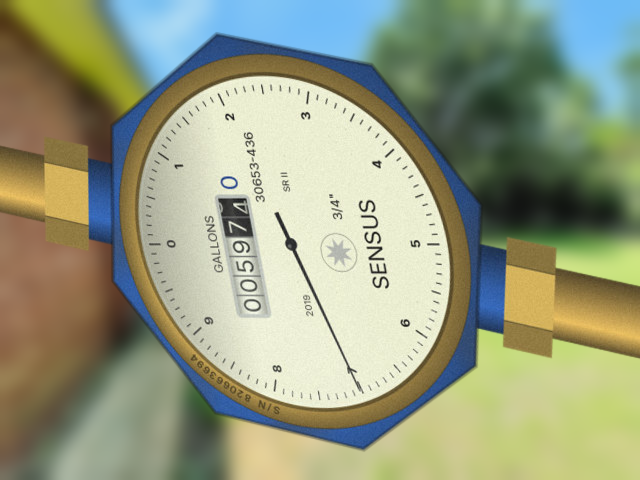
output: 59737.0 gal
